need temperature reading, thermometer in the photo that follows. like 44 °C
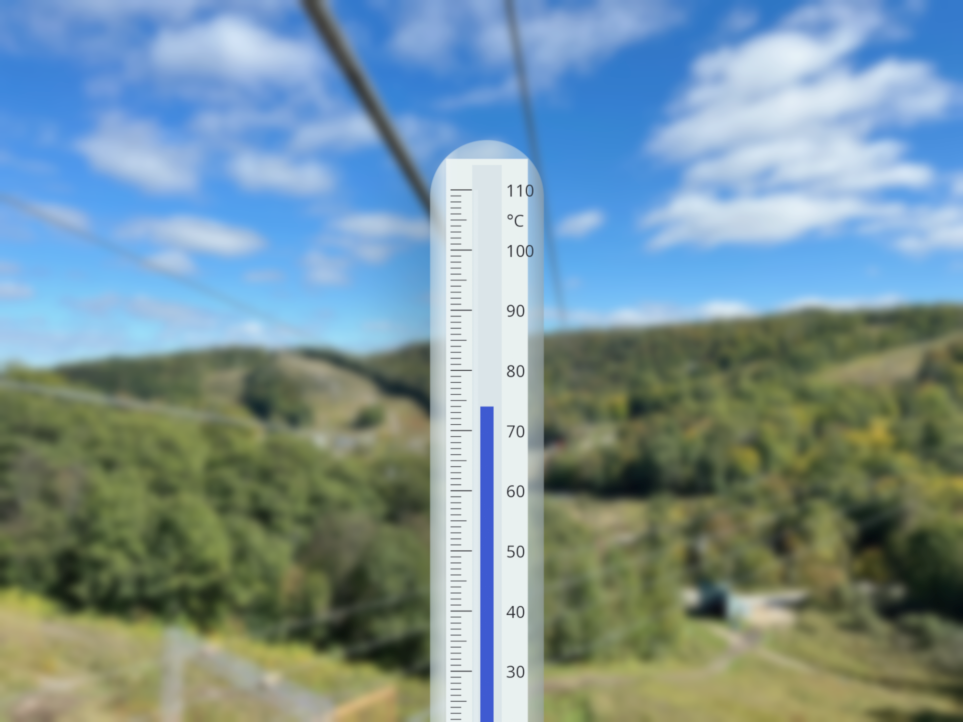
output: 74 °C
